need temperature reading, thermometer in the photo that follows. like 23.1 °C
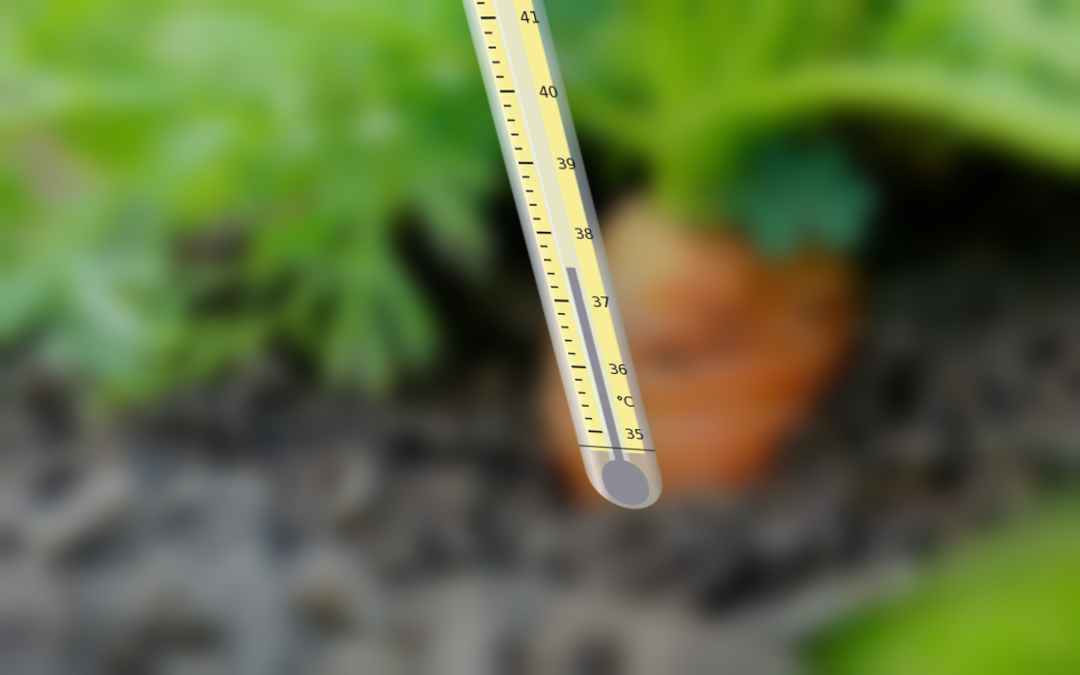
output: 37.5 °C
